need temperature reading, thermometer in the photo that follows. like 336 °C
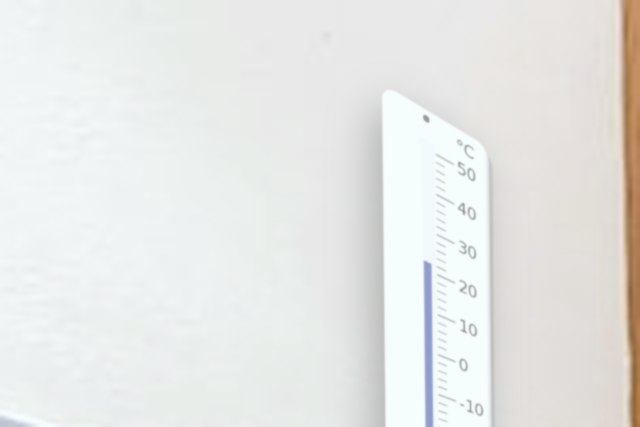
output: 22 °C
